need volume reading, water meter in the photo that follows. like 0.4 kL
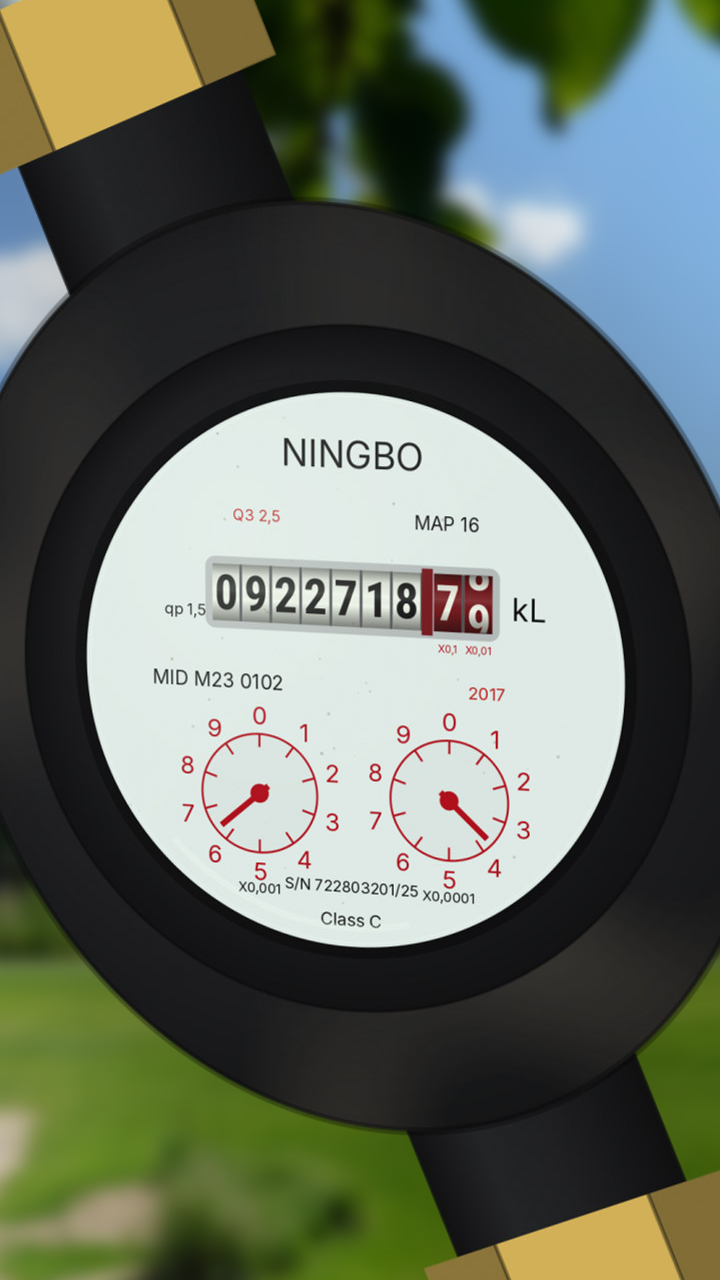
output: 922718.7863 kL
